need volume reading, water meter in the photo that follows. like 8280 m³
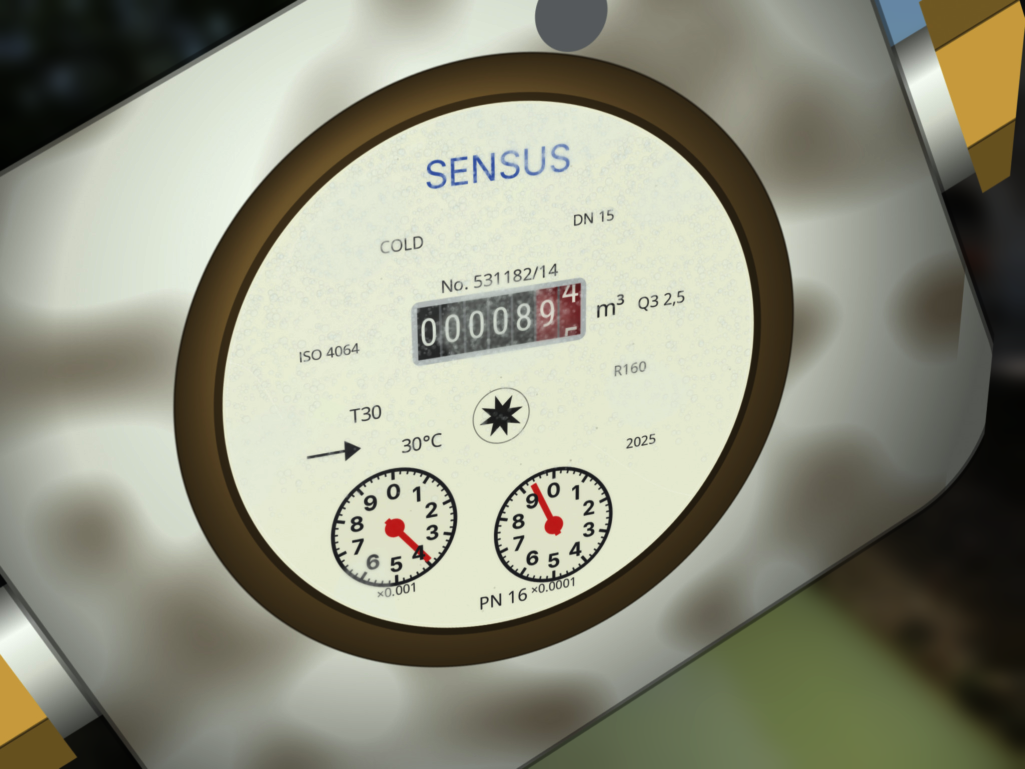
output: 8.9439 m³
